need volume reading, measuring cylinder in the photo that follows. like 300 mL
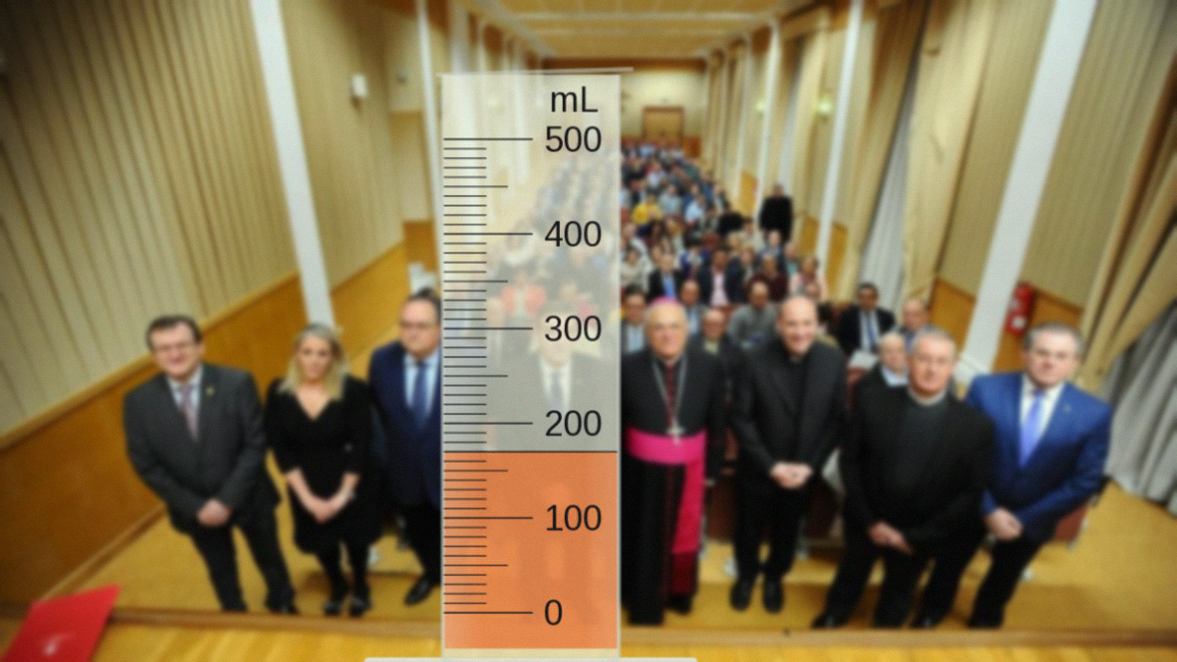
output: 170 mL
